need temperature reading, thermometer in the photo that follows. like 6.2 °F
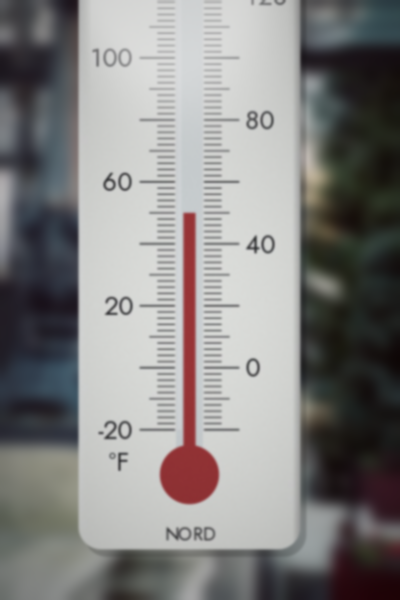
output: 50 °F
